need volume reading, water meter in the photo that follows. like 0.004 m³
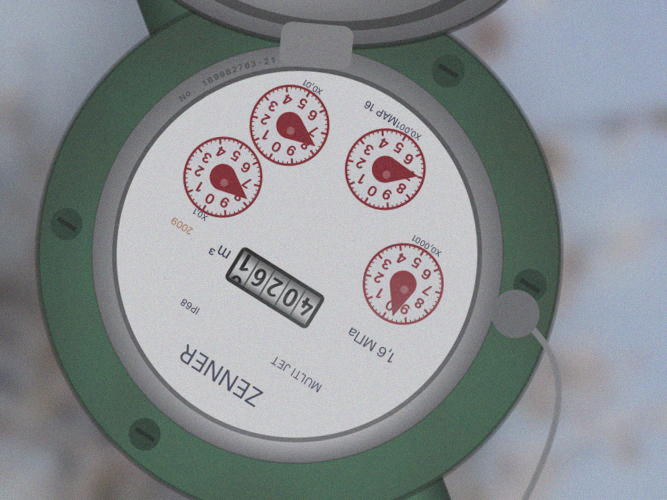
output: 40260.7769 m³
